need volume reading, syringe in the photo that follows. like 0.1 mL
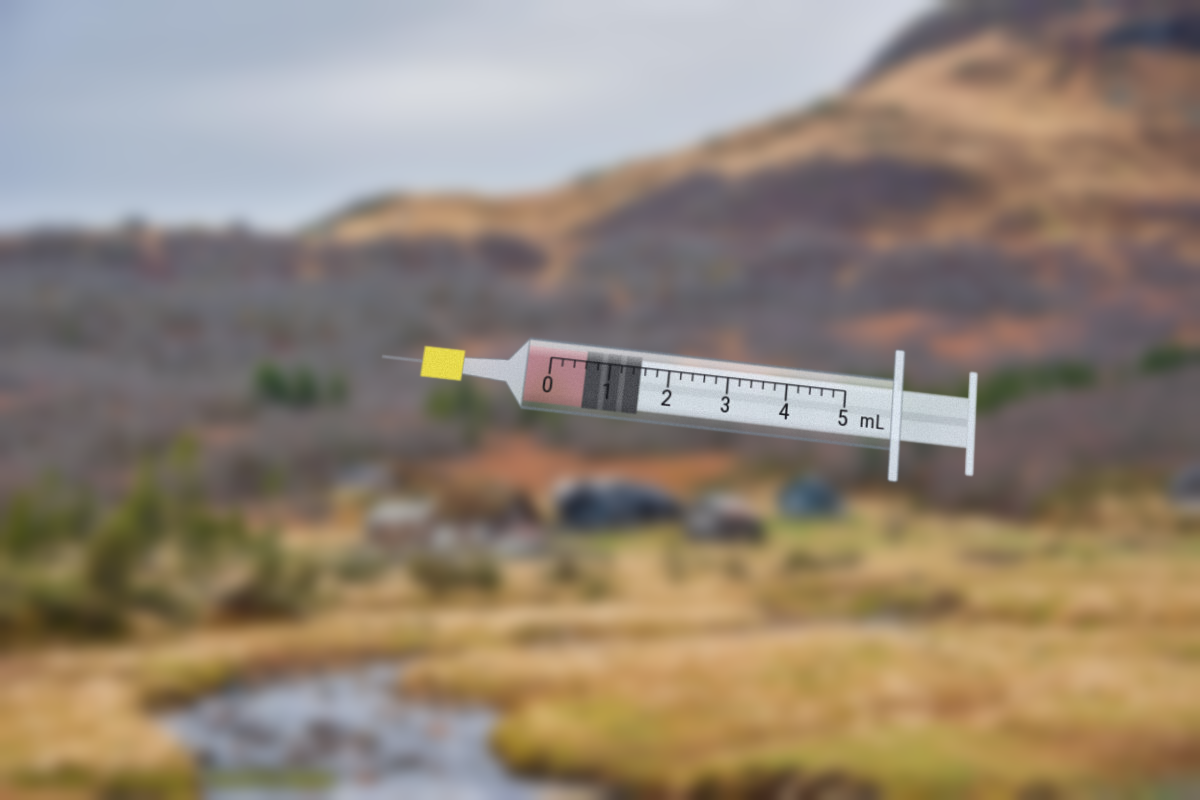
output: 0.6 mL
